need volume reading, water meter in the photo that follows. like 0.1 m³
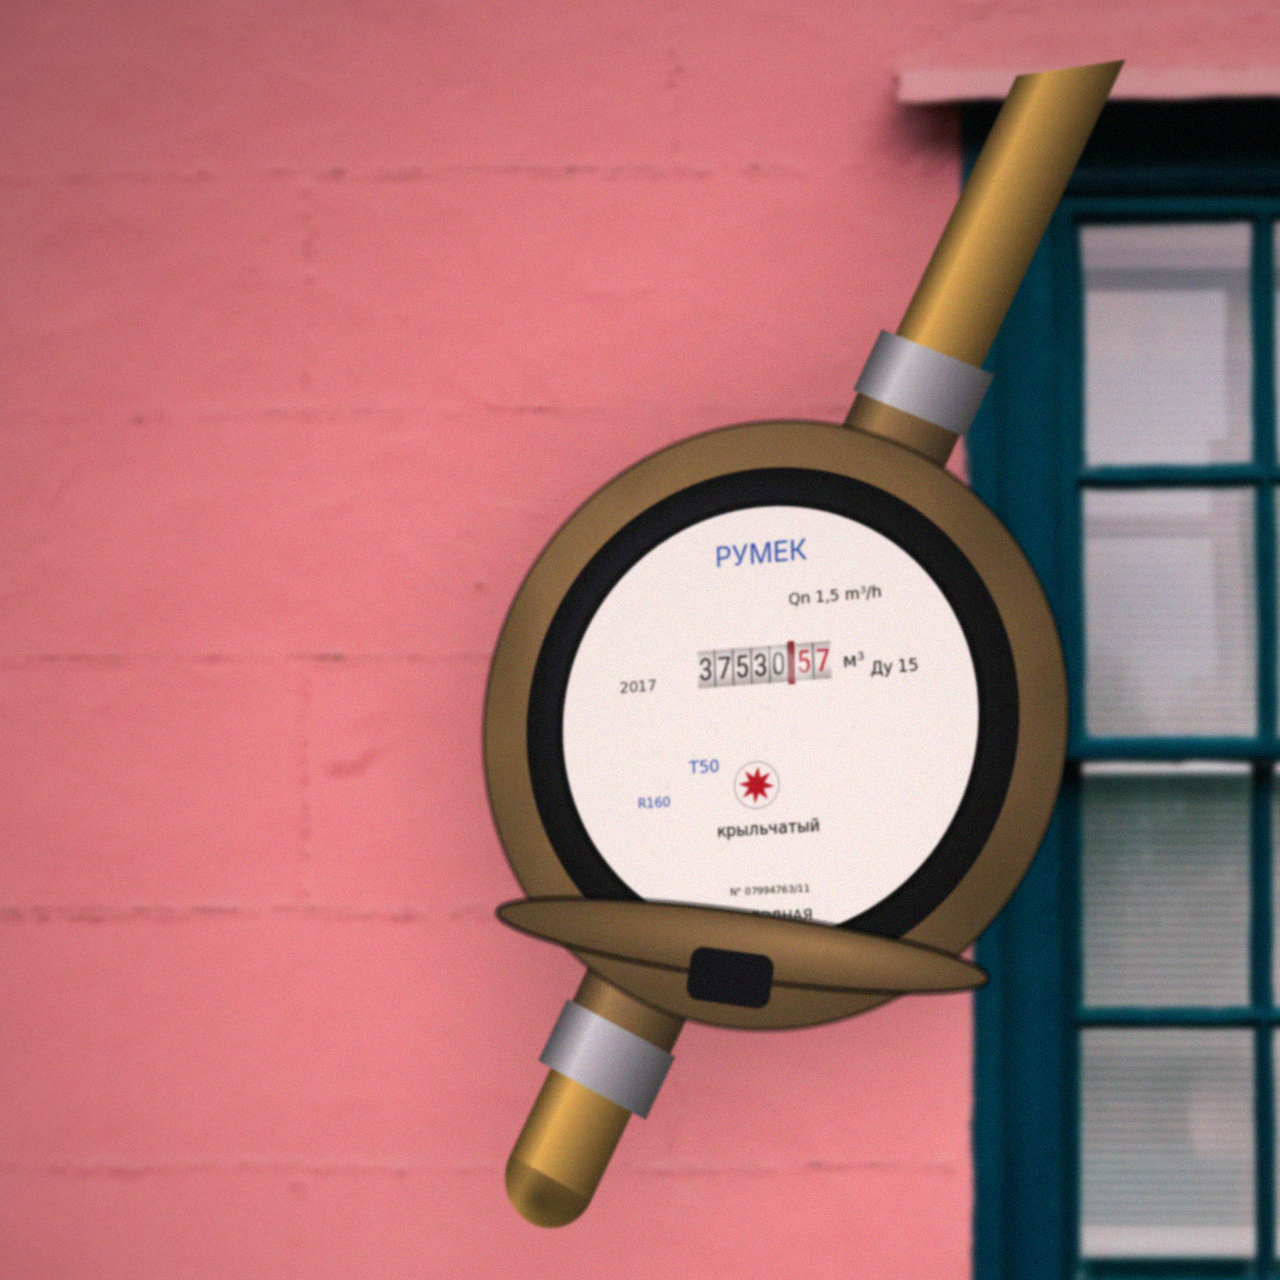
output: 37530.57 m³
